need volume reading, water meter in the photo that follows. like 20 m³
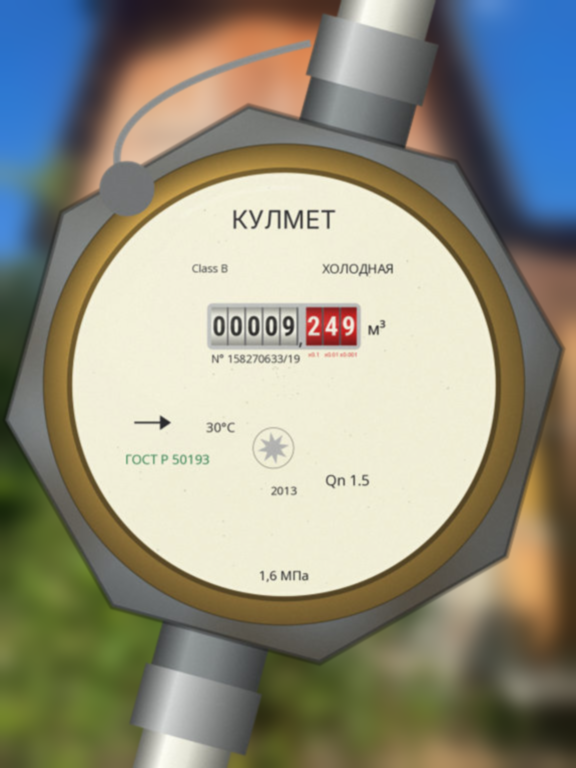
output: 9.249 m³
